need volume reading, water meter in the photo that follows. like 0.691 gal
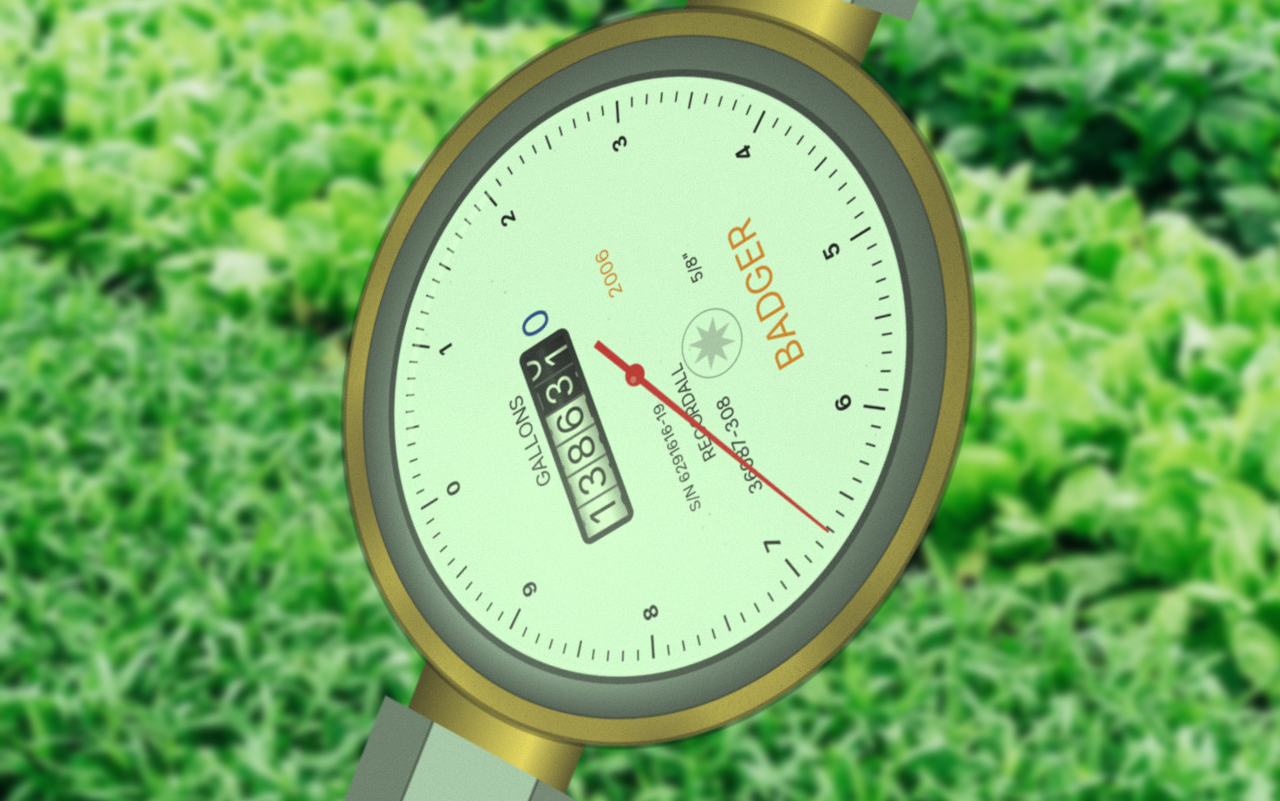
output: 1386306.7 gal
